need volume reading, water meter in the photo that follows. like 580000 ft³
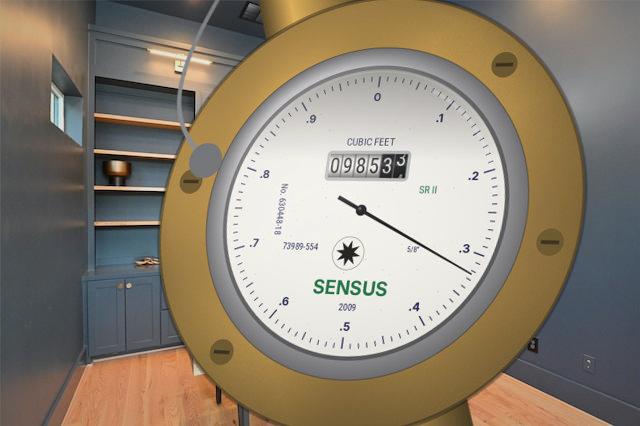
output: 98533.32 ft³
